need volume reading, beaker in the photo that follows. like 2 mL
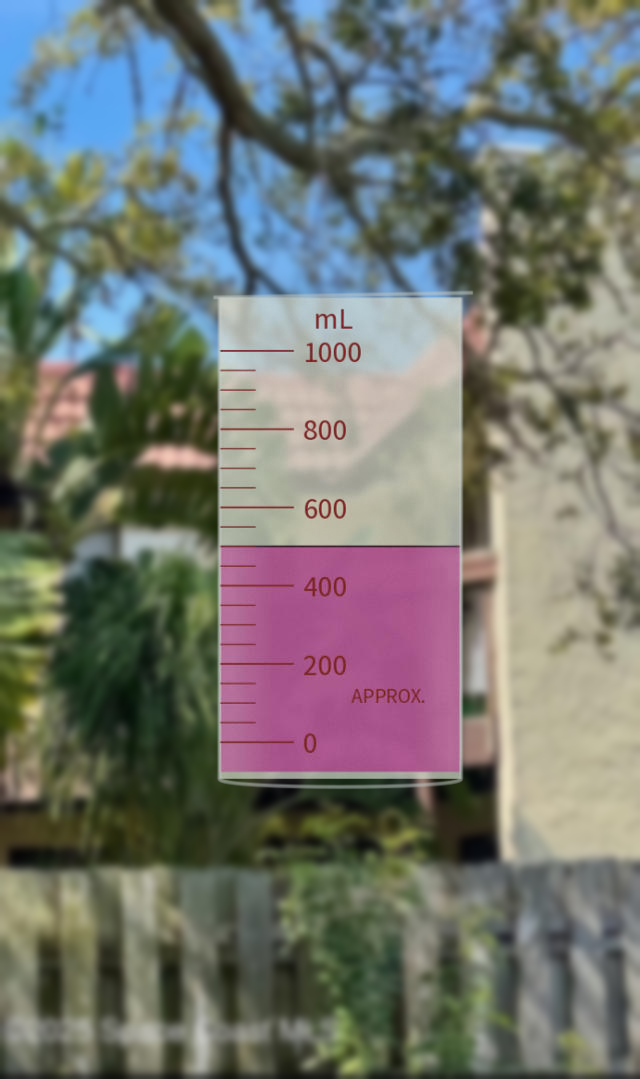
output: 500 mL
